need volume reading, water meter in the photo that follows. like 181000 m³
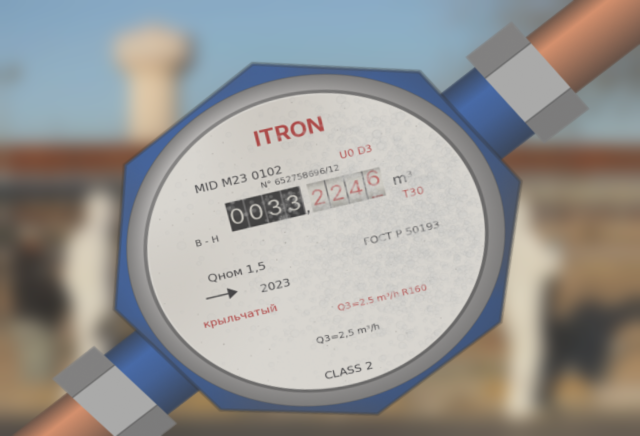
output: 33.2246 m³
